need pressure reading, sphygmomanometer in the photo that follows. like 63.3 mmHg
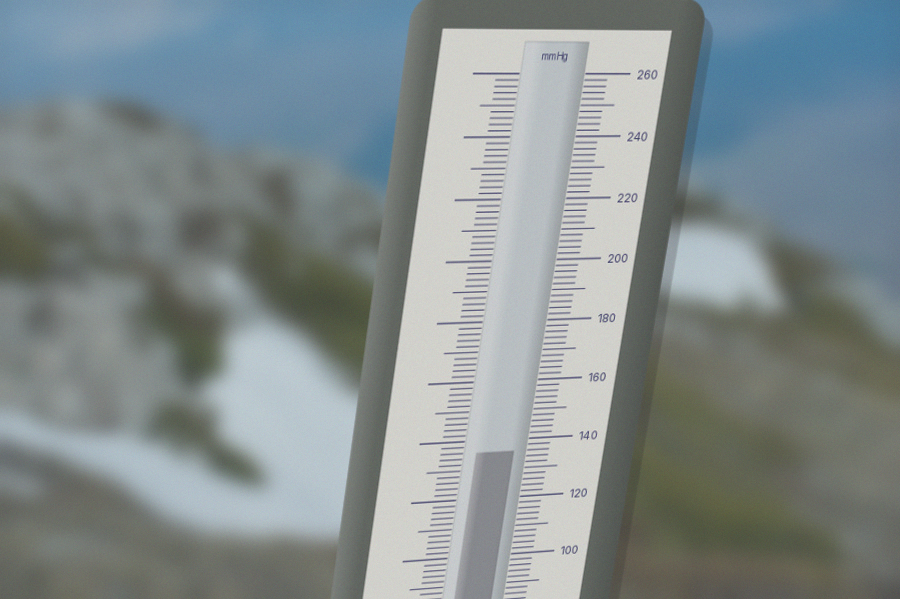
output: 136 mmHg
